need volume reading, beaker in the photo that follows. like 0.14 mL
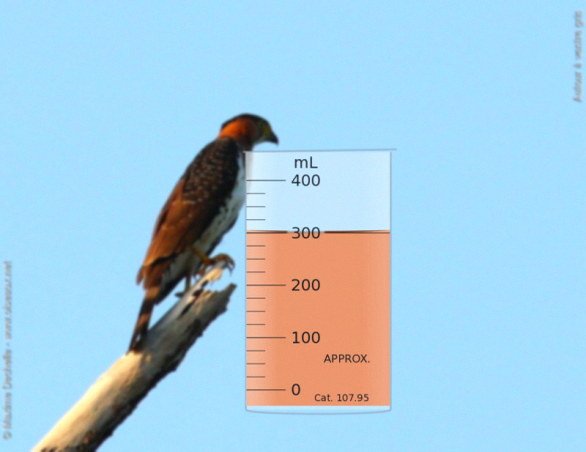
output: 300 mL
